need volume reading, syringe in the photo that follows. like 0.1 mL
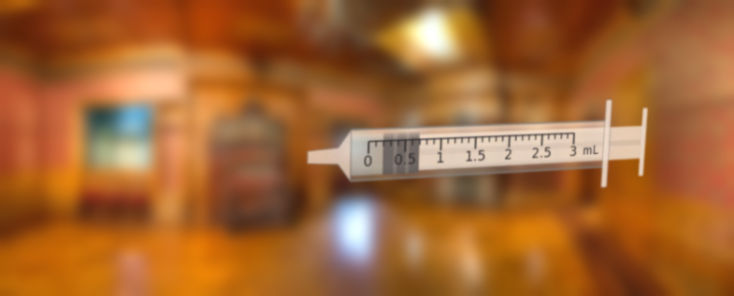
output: 0.2 mL
